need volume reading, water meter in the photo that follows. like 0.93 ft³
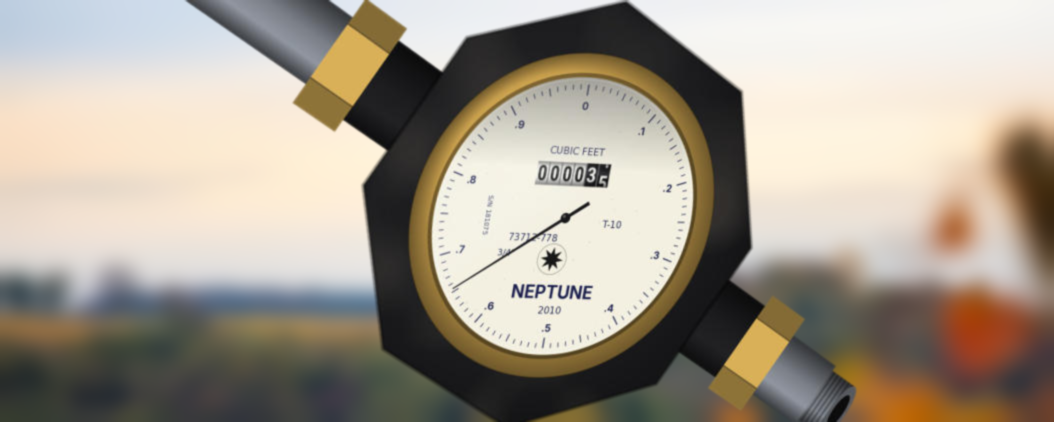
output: 34.65 ft³
